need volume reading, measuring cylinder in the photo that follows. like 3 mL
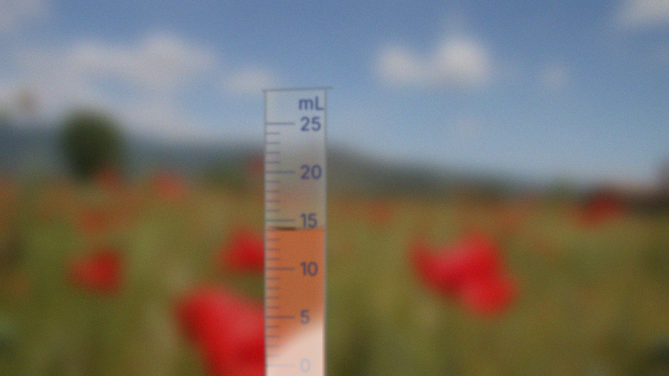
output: 14 mL
